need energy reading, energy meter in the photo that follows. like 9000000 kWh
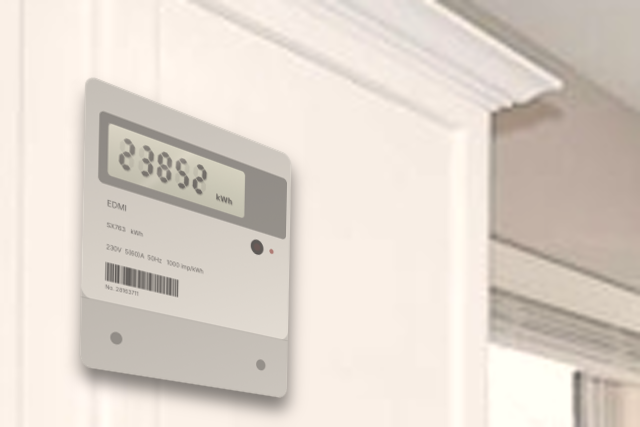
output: 23852 kWh
